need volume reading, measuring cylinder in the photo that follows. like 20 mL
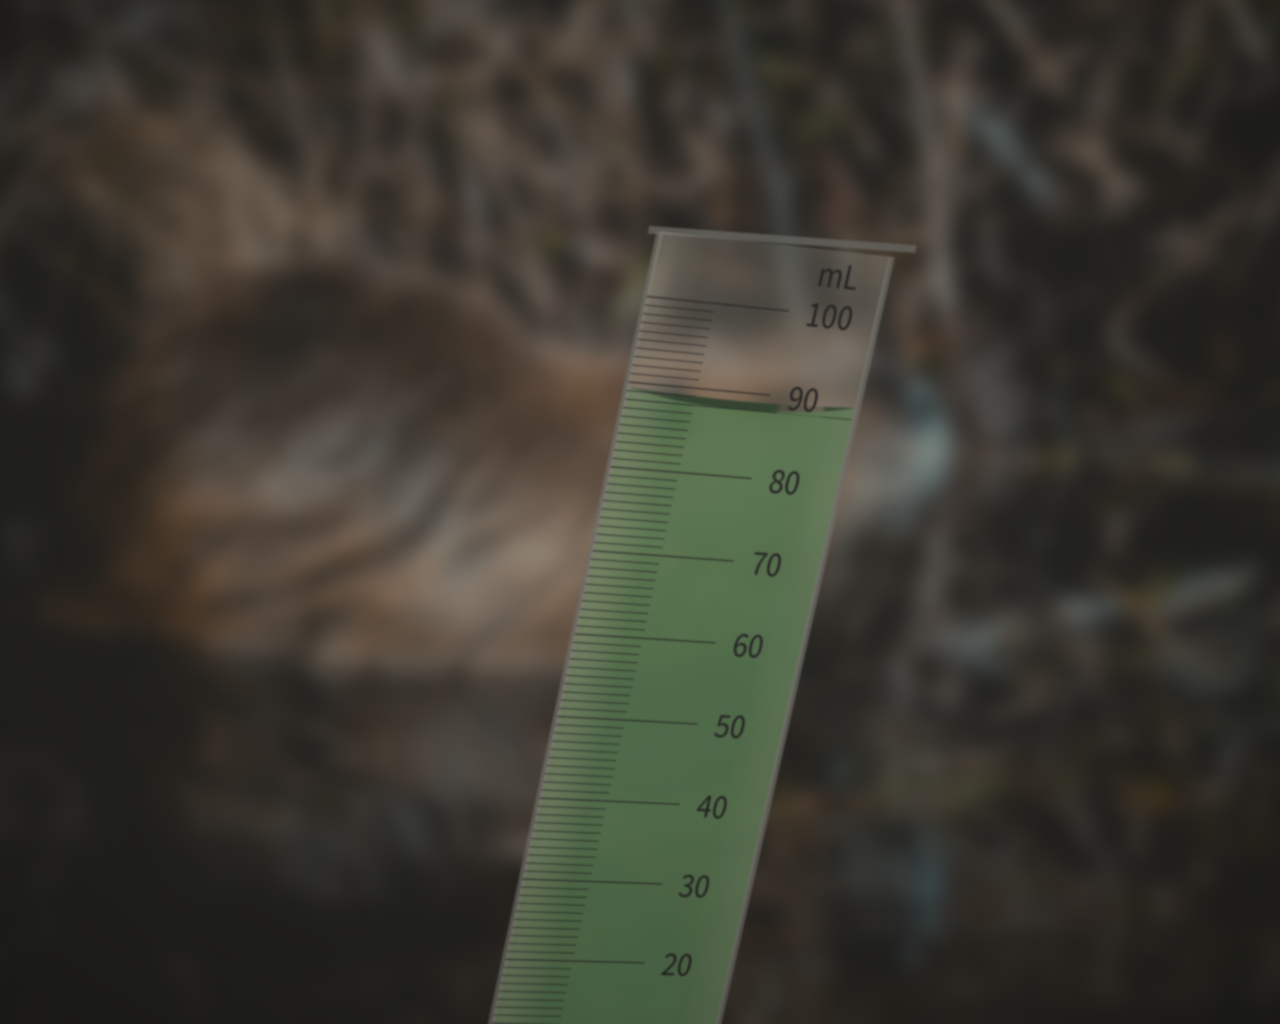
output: 88 mL
